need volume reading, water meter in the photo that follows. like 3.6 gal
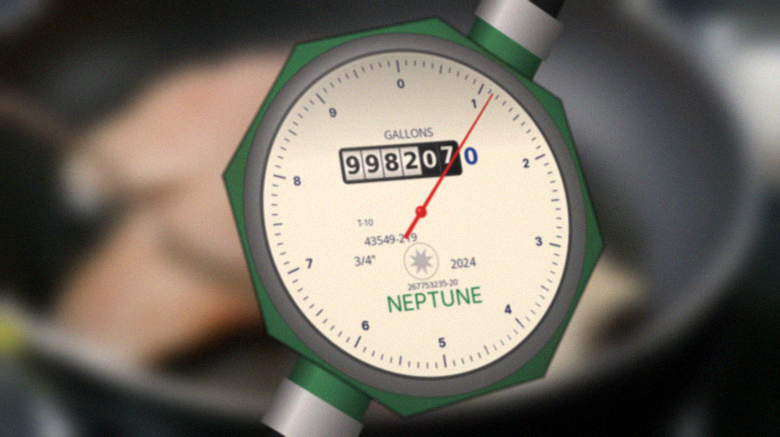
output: 9982071.1 gal
